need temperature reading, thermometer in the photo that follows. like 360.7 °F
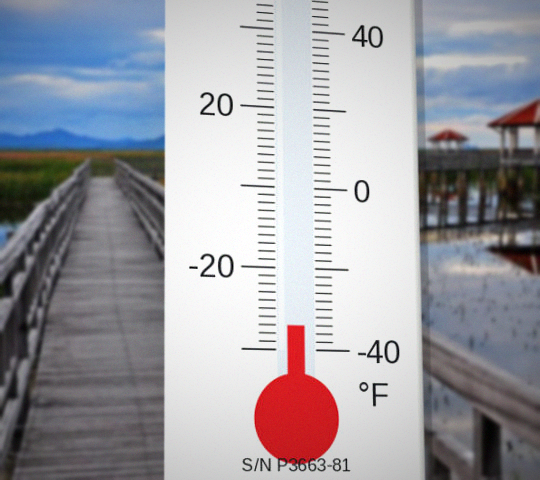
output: -34 °F
